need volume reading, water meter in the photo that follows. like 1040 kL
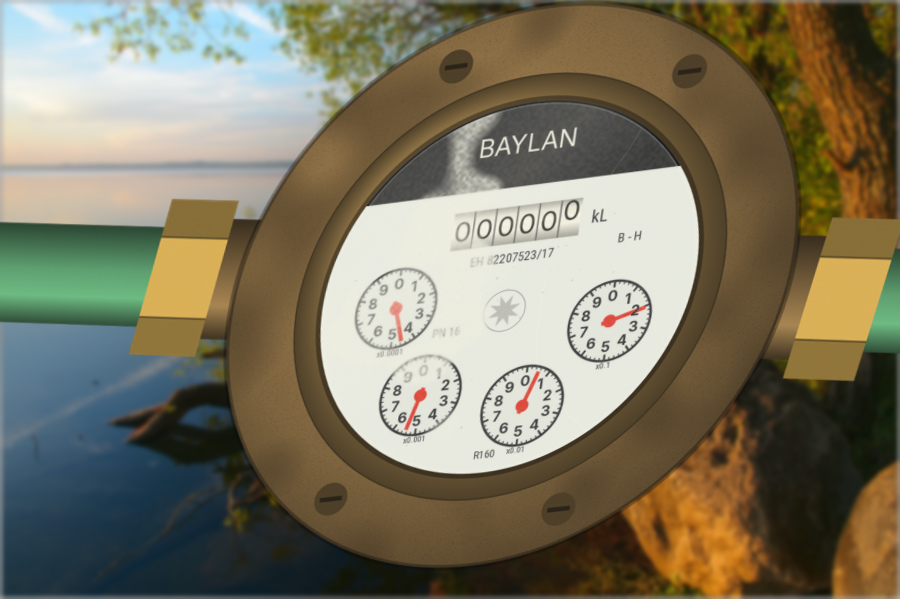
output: 0.2054 kL
